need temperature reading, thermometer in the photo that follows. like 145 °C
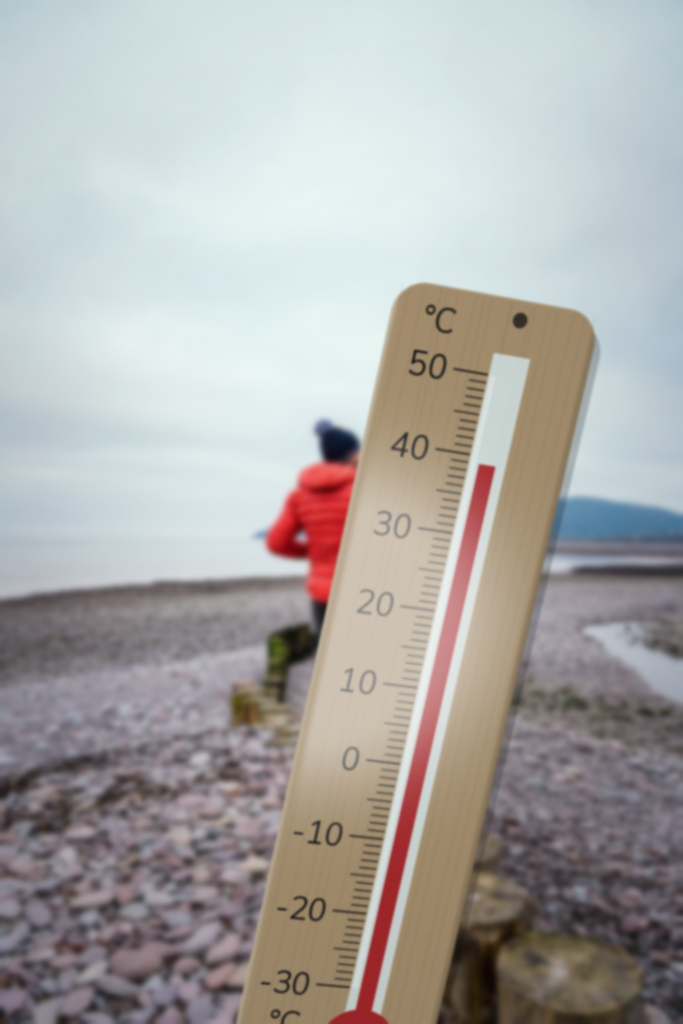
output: 39 °C
